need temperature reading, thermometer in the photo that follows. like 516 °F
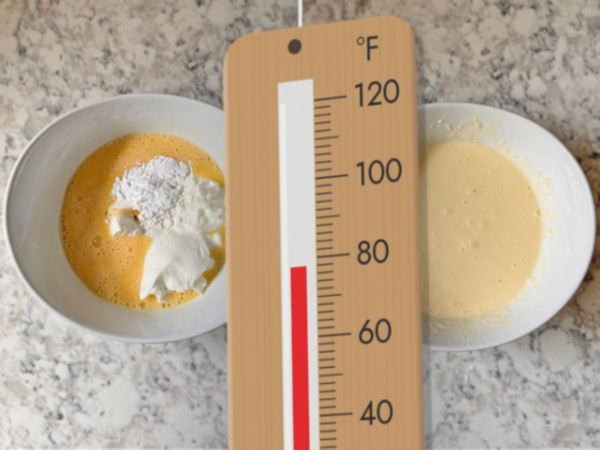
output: 78 °F
